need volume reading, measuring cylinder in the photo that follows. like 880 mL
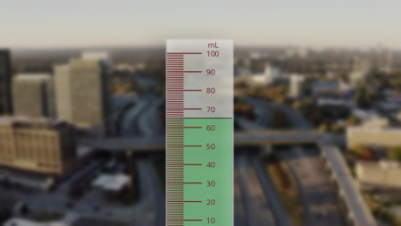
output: 65 mL
